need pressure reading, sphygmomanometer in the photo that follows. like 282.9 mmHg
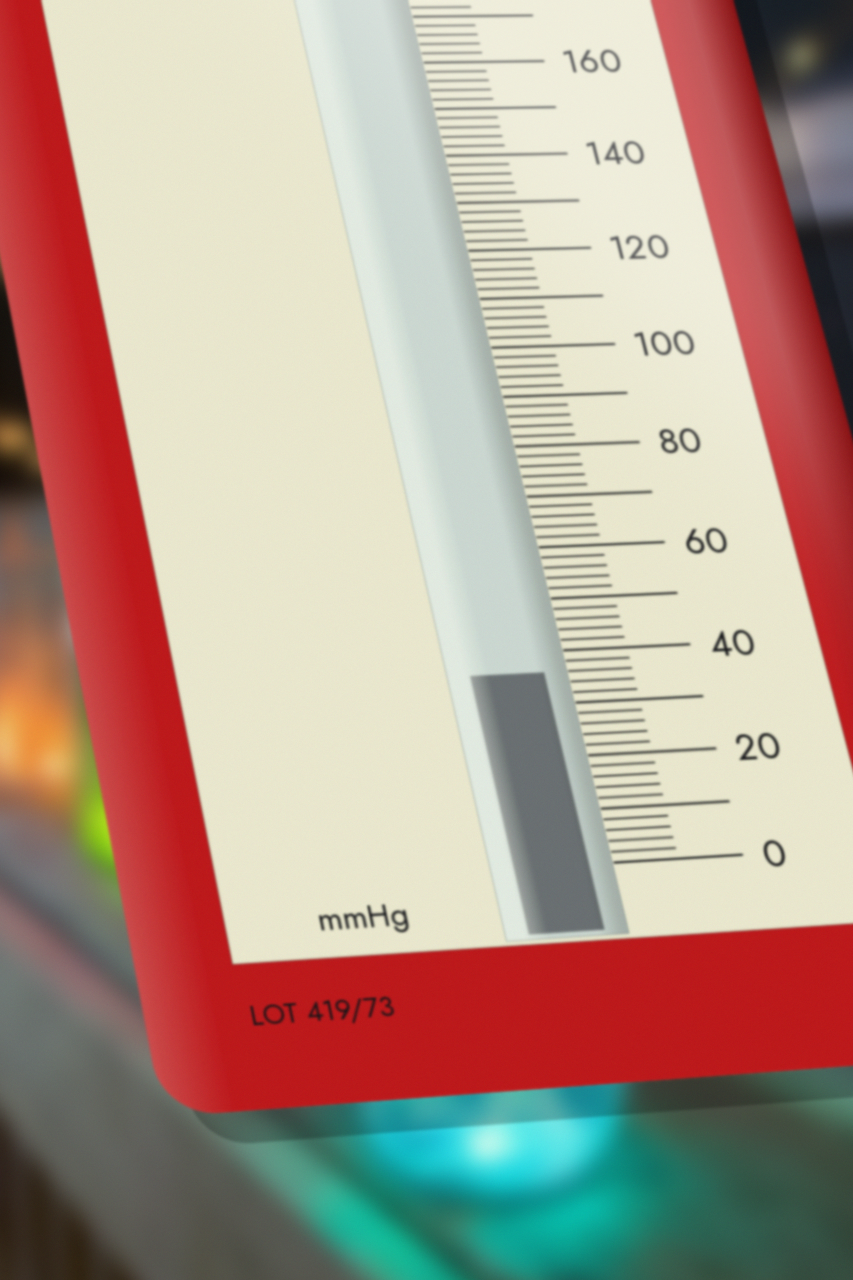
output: 36 mmHg
